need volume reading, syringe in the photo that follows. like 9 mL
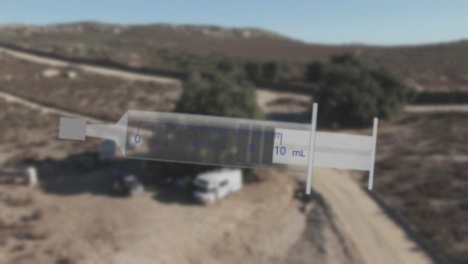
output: 7 mL
